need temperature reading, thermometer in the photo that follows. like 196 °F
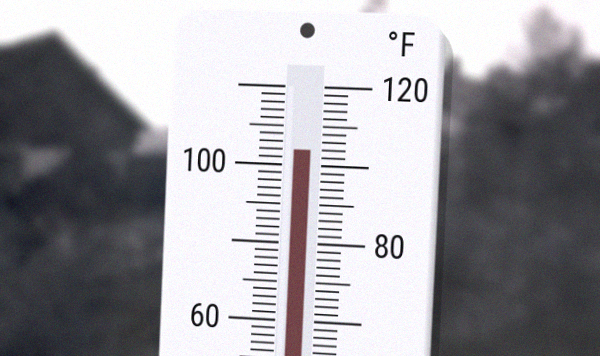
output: 104 °F
